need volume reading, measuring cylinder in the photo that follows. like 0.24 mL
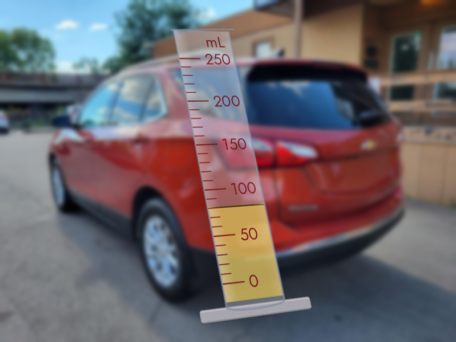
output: 80 mL
